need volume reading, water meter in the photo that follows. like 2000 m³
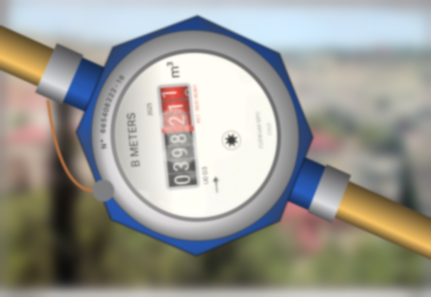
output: 398.211 m³
